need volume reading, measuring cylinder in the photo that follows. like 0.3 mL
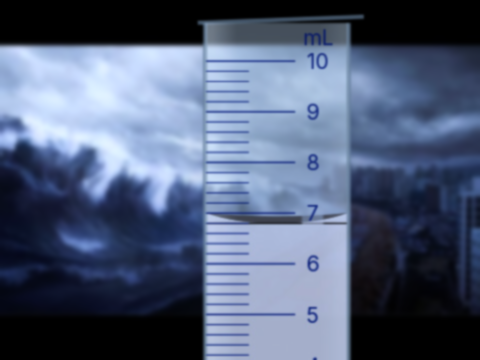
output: 6.8 mL
